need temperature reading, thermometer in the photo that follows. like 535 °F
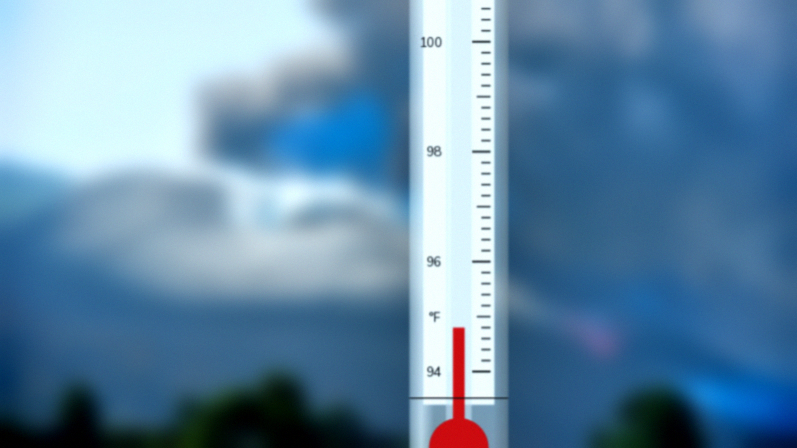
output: 94.8 °F
